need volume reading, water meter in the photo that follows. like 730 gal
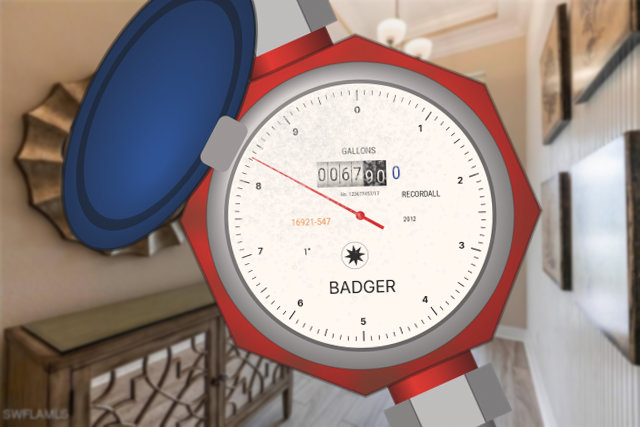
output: 67898.3 gal
